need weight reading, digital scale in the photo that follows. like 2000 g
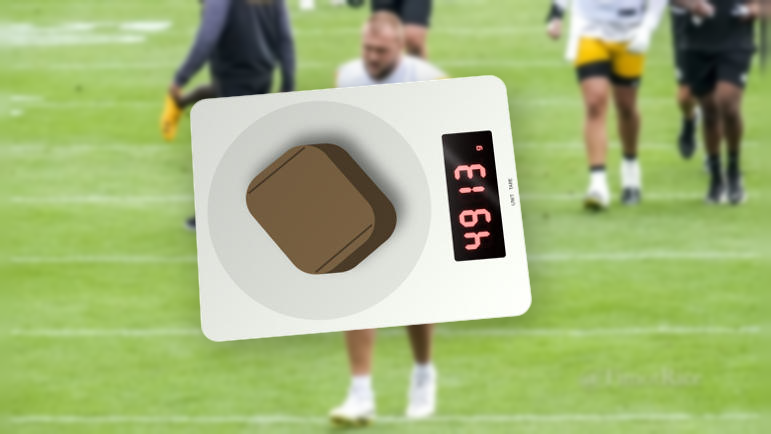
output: 4913 g
